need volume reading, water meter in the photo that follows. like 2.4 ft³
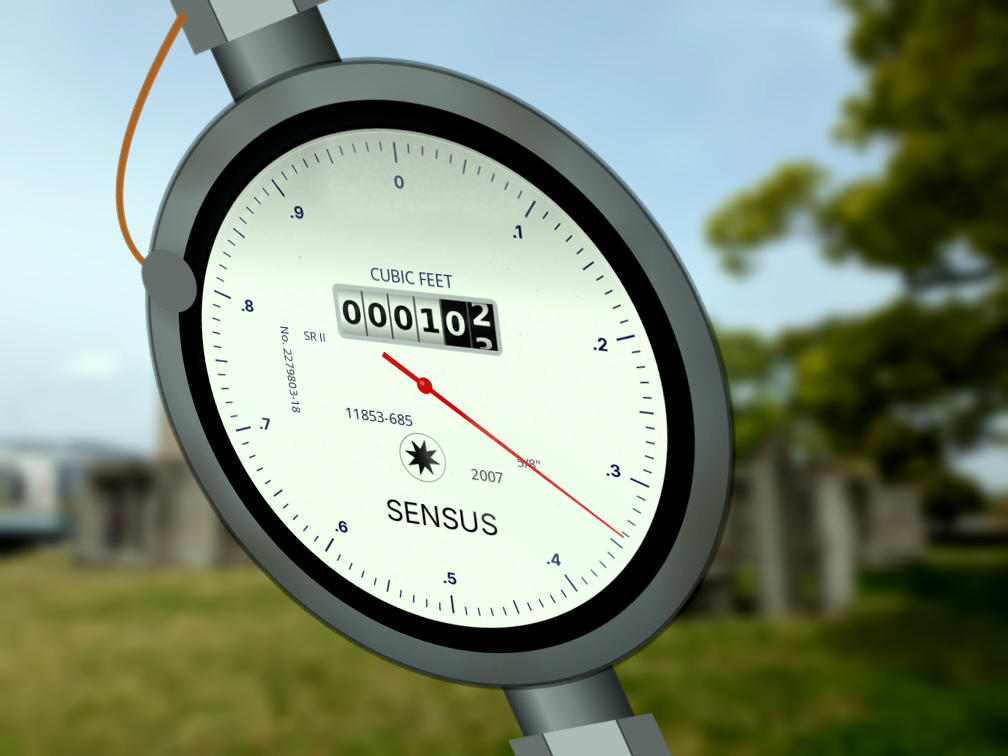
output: 102.34 ft³
